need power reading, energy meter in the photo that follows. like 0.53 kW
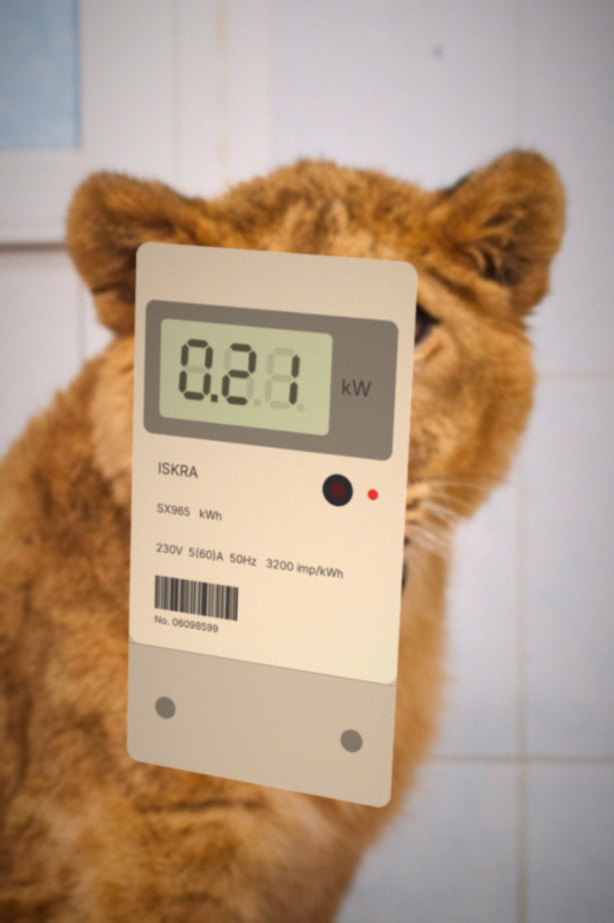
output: 0.21 kW
